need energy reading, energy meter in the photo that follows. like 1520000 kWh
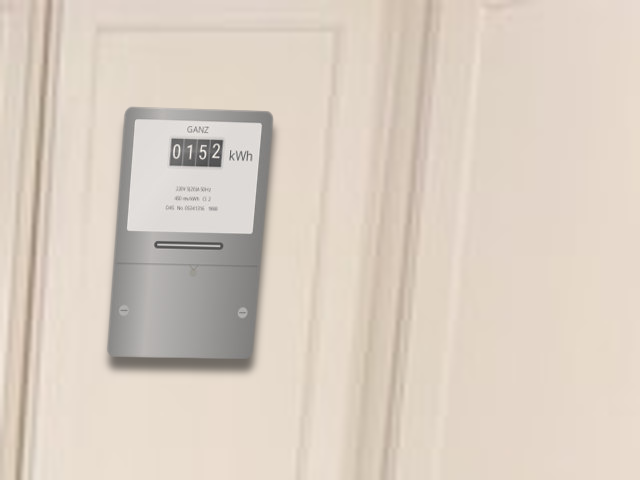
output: 152 kWh
